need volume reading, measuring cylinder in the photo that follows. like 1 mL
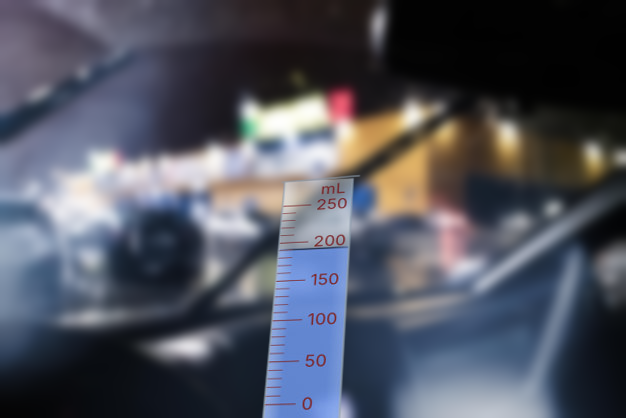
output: 190 mL
